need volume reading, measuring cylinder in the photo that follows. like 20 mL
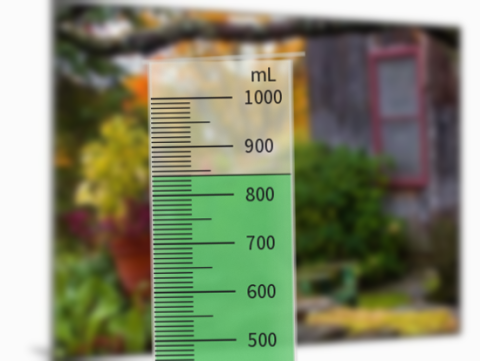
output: 840 mL
